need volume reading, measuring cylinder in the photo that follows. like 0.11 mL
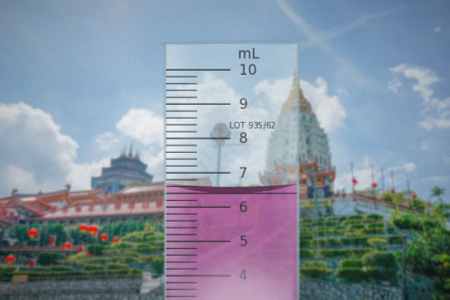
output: 6.4 mL
